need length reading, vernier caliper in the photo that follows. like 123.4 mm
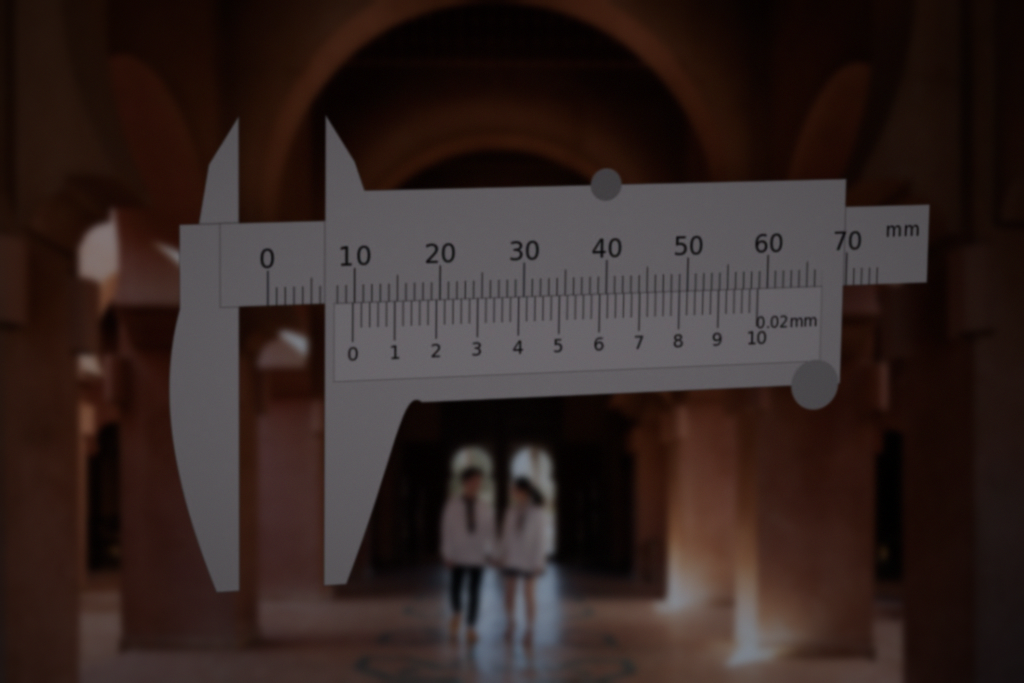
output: 9.8 mm
